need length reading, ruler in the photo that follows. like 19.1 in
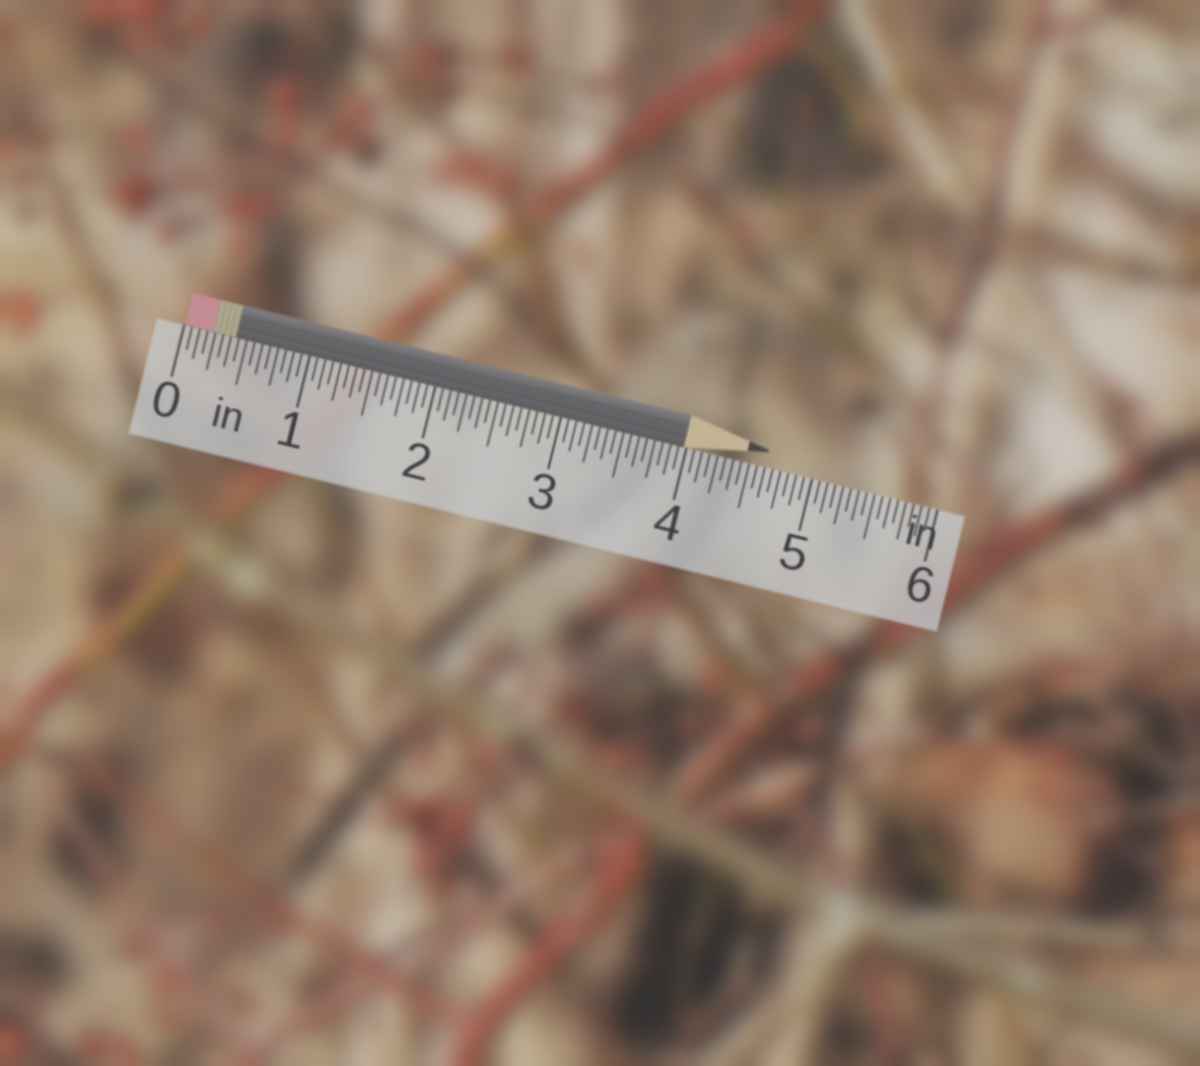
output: 4.625 in
